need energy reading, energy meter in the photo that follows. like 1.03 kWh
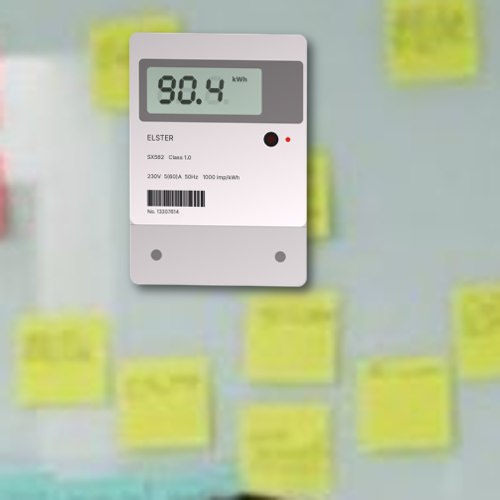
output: 90.4 kWh
